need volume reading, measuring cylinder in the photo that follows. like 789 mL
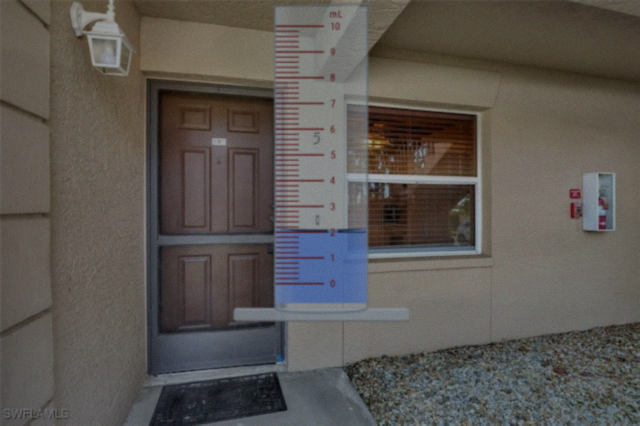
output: 2 mL
